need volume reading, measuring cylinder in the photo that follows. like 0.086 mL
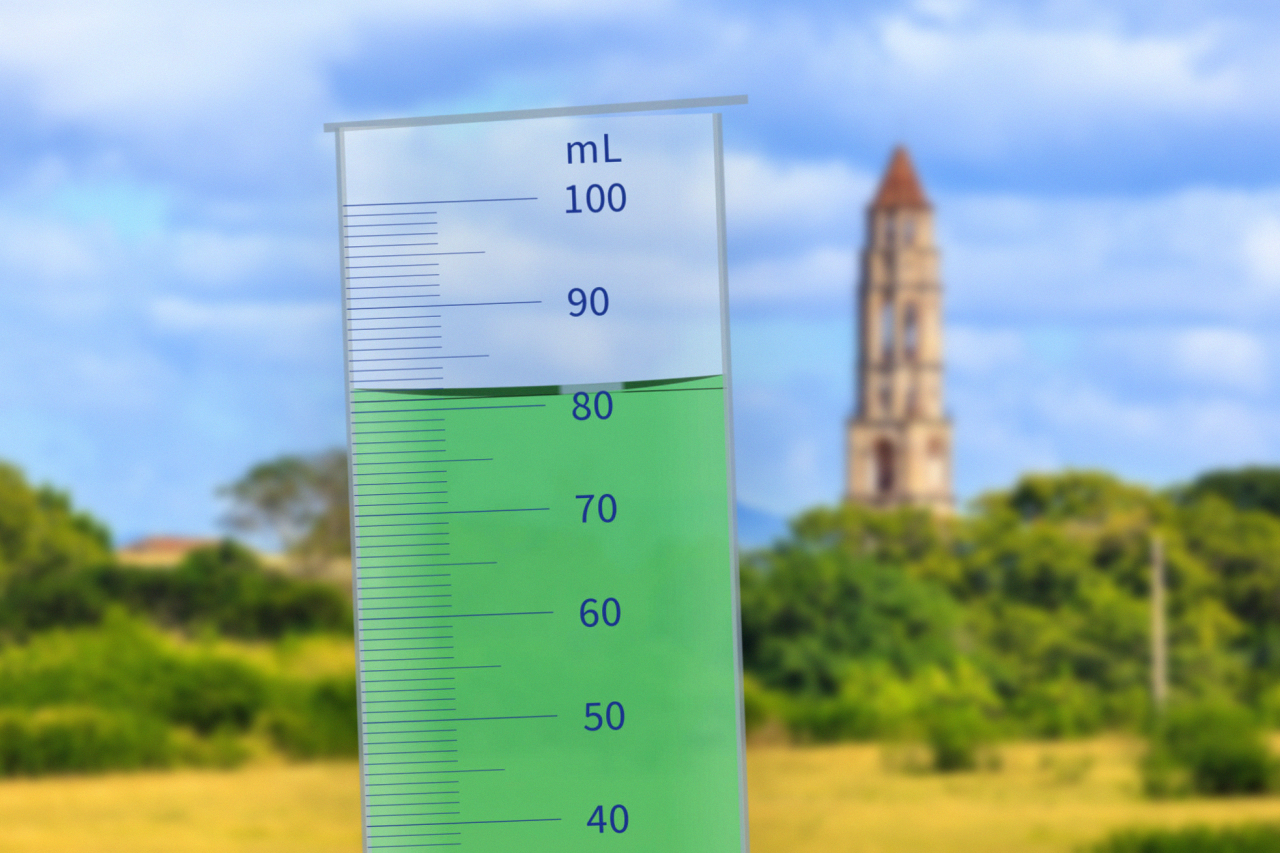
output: 81 mL
